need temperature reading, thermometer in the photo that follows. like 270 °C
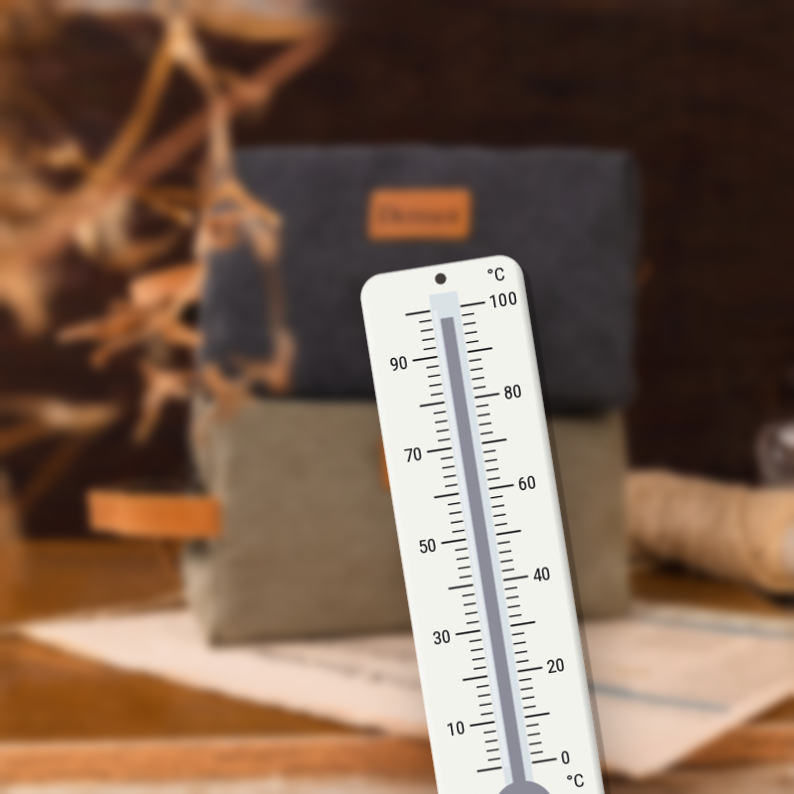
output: 98 °C
